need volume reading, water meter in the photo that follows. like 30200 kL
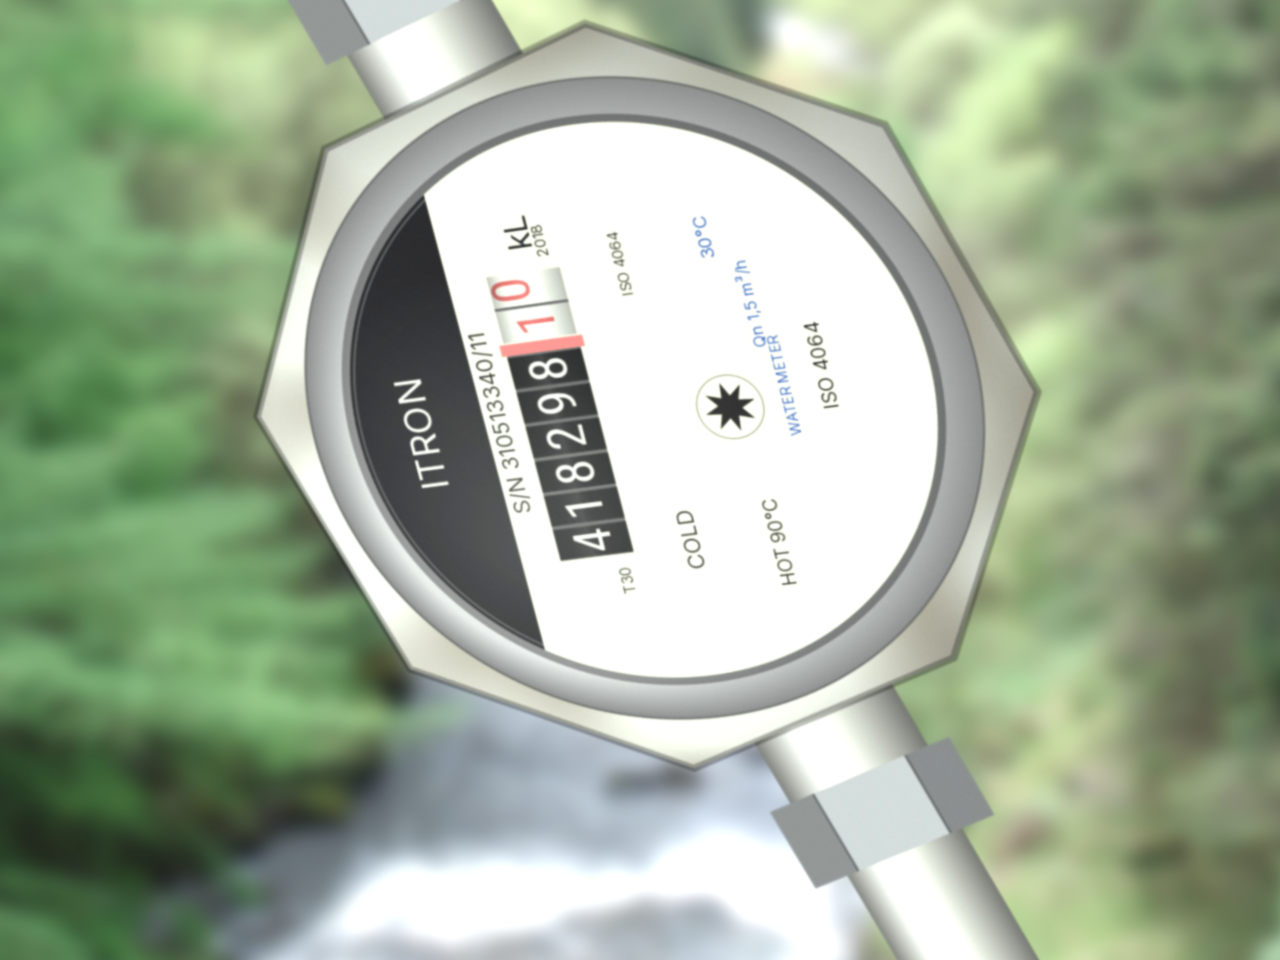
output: 418298.10 kL
